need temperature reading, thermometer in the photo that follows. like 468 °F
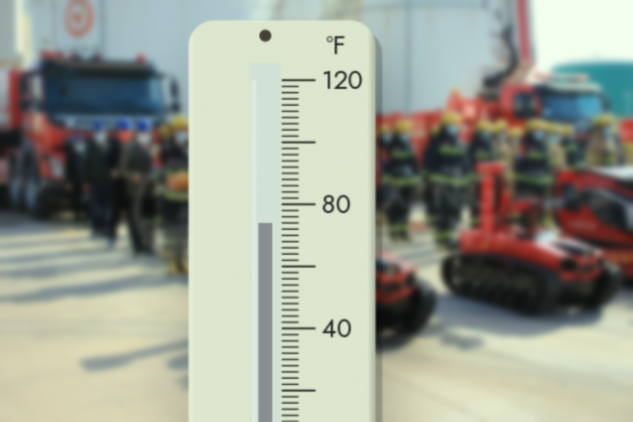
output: 74 °F
